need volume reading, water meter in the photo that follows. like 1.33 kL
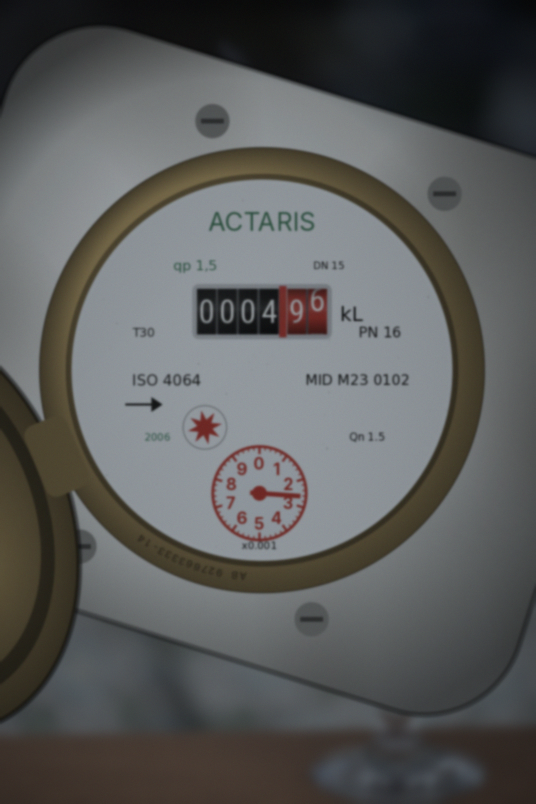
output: 4.962 kL
